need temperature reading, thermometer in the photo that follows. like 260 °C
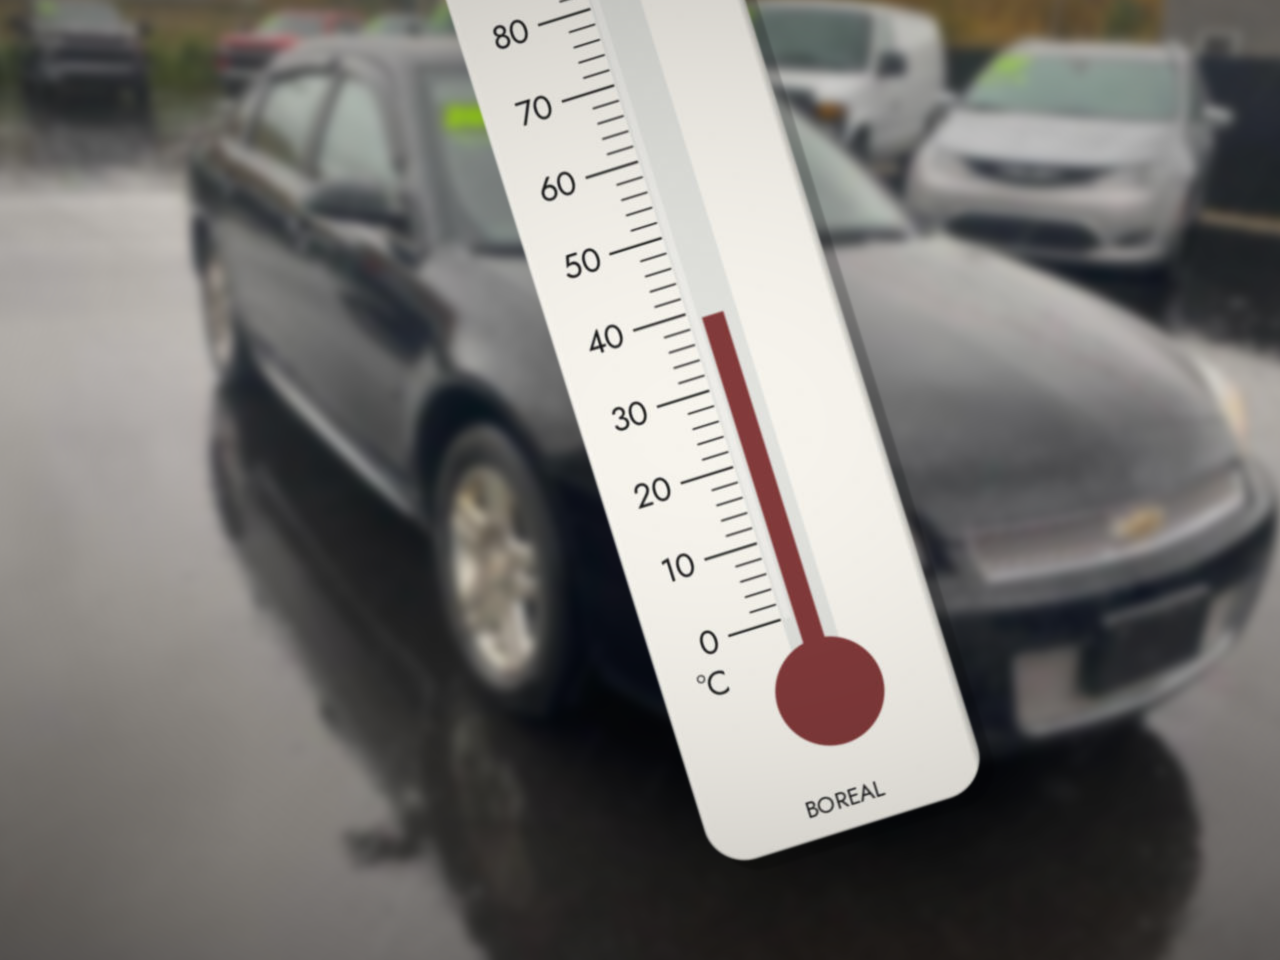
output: 39 °C
